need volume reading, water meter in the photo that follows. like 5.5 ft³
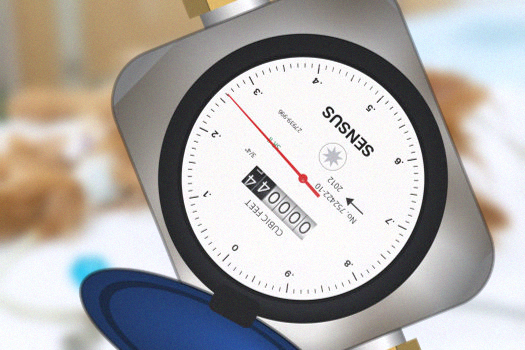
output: 44.26 ft³
